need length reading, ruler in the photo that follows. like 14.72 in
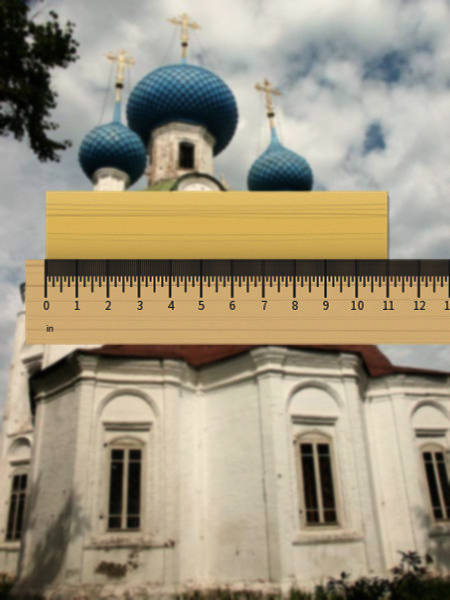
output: 11 in
